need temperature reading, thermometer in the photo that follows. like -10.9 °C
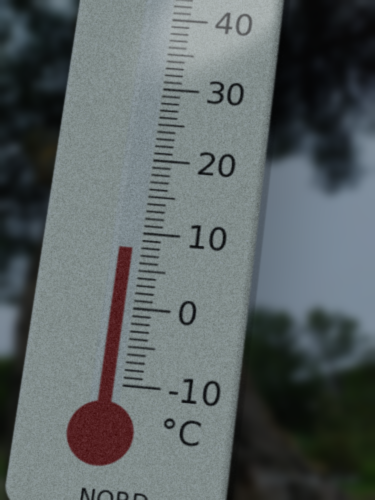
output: 8 °C
